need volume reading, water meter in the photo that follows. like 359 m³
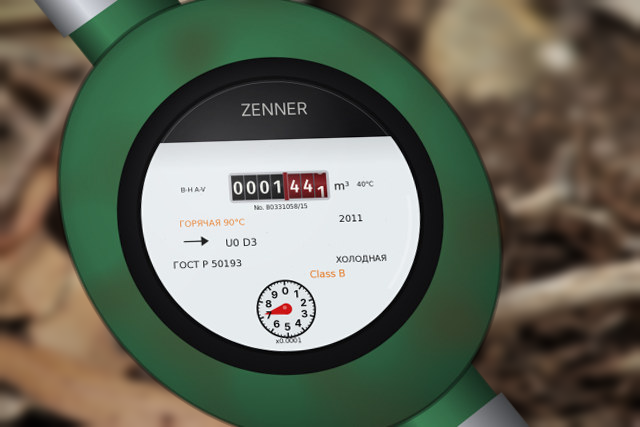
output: 1.4407 m³
